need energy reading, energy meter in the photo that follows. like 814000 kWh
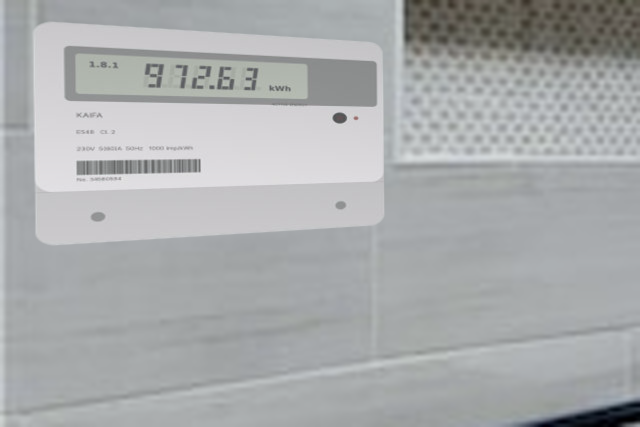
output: 972.63 kWh
